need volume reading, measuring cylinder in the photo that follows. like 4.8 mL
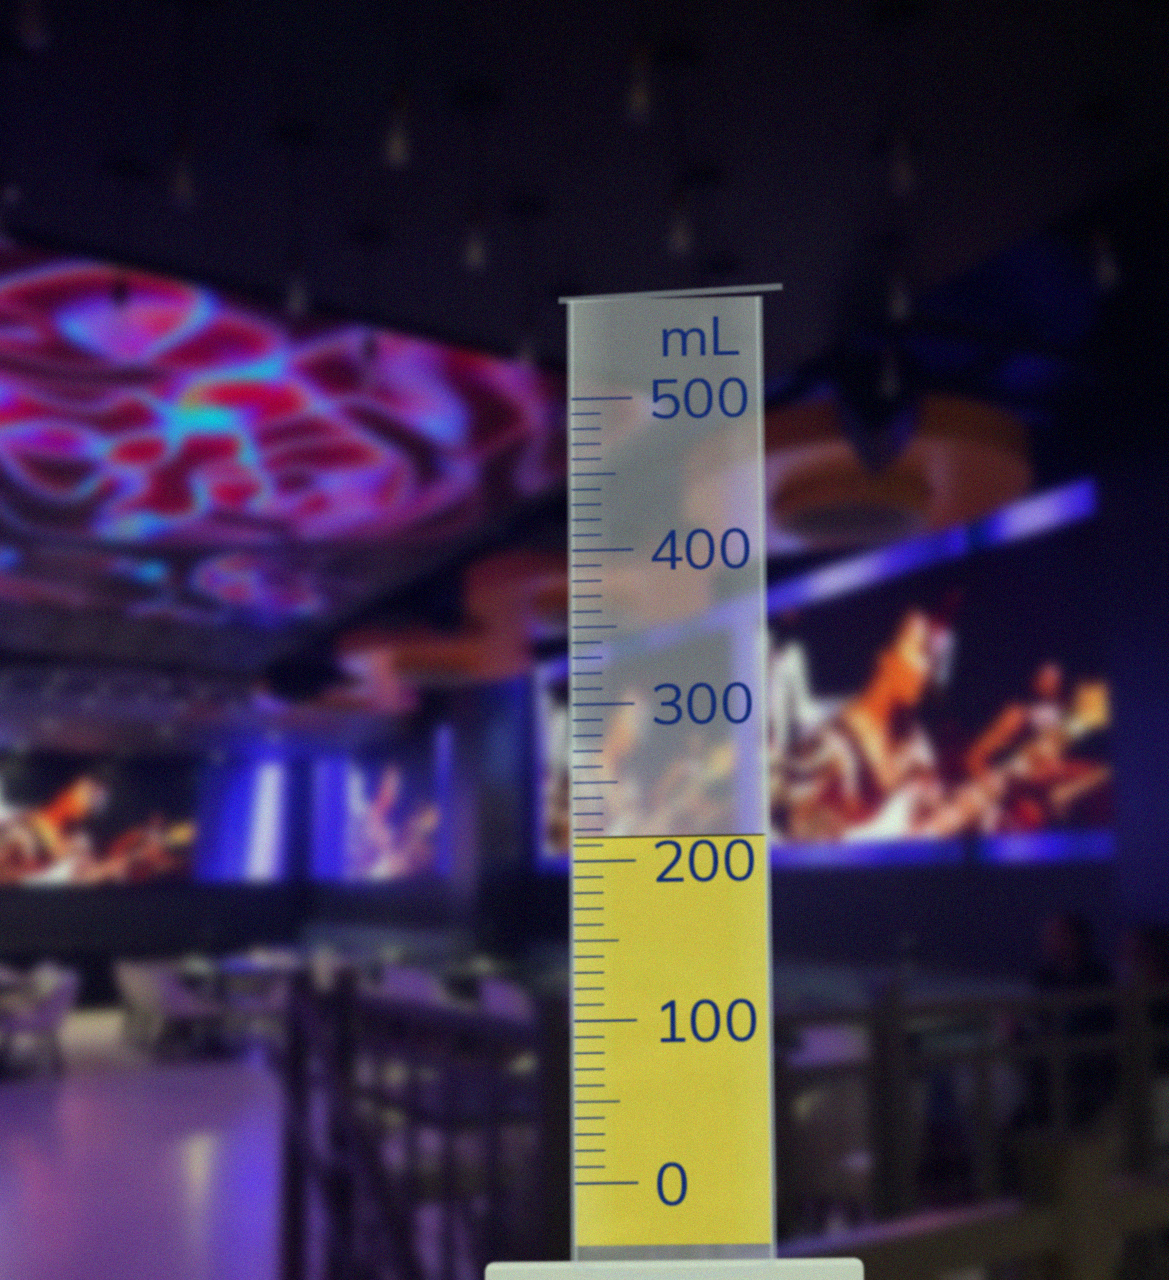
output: 215 mL
